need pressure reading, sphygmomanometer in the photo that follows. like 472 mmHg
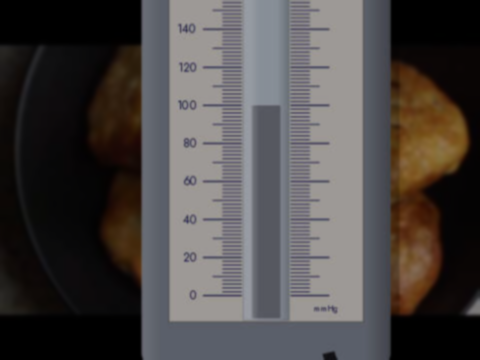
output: 100 mmHg
